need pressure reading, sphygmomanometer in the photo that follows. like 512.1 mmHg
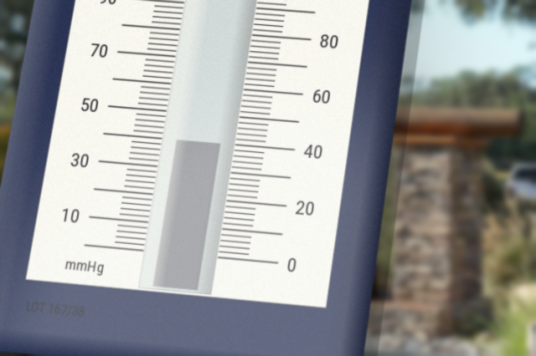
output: 40 mmHg
